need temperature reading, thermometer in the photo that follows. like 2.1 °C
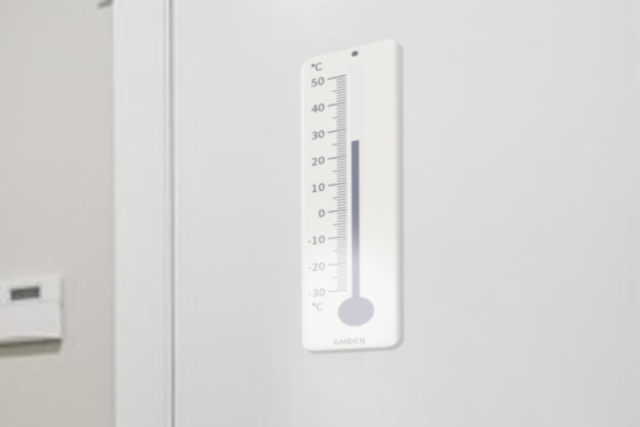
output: 25 °C
